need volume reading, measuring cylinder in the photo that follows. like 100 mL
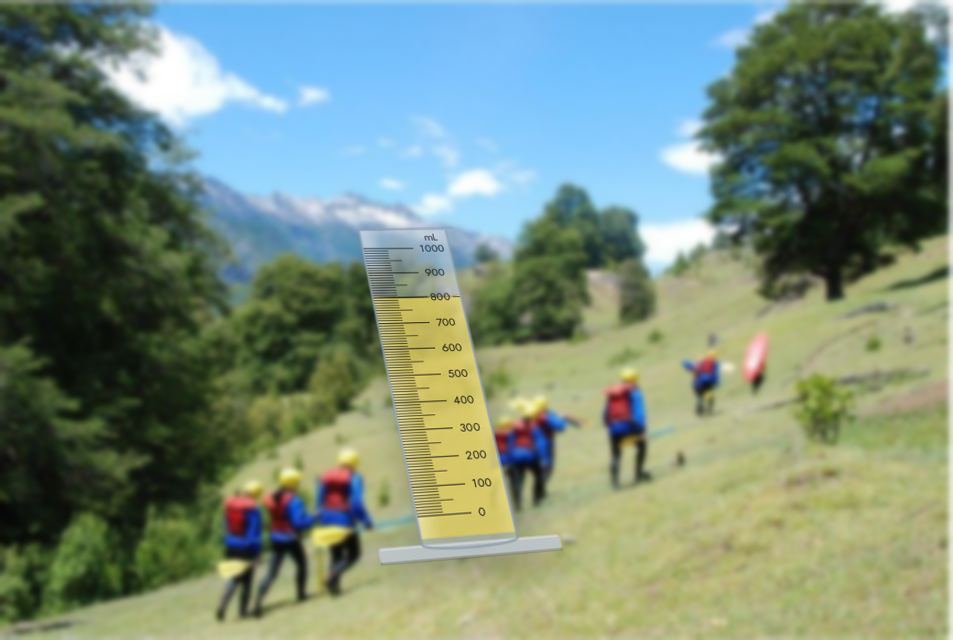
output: 800 mL
